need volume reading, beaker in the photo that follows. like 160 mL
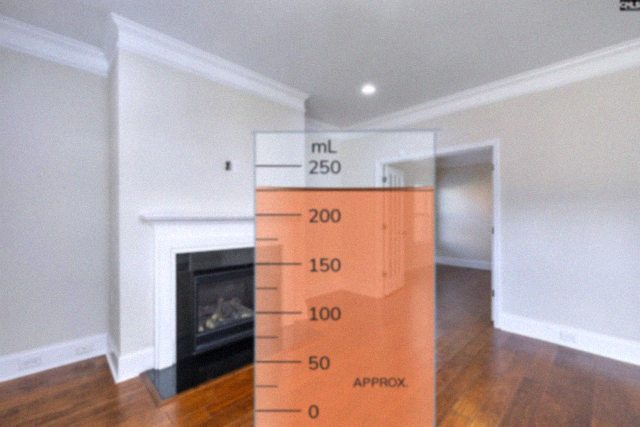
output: 225 mL
